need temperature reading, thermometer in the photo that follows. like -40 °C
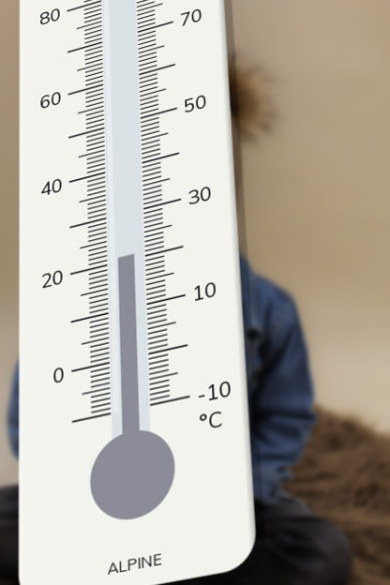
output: 21 °C
